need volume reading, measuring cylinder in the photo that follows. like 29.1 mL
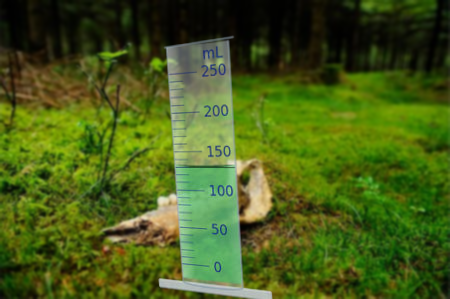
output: 130 mL
